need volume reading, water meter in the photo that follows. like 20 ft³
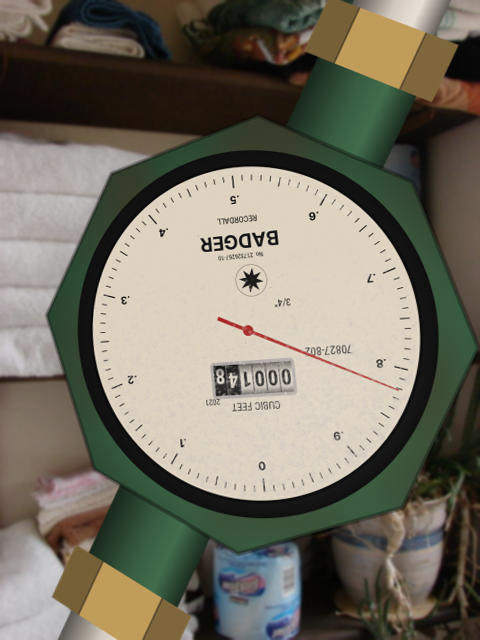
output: 147.82 ft³
